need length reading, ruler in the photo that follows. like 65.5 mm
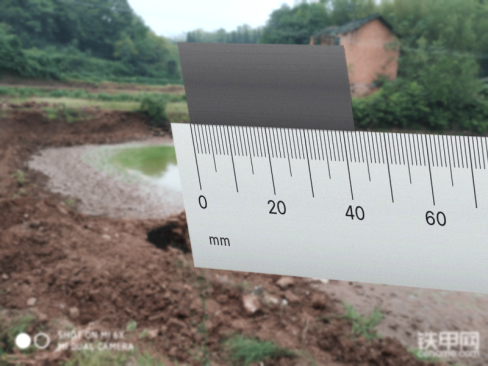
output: 43 mm
